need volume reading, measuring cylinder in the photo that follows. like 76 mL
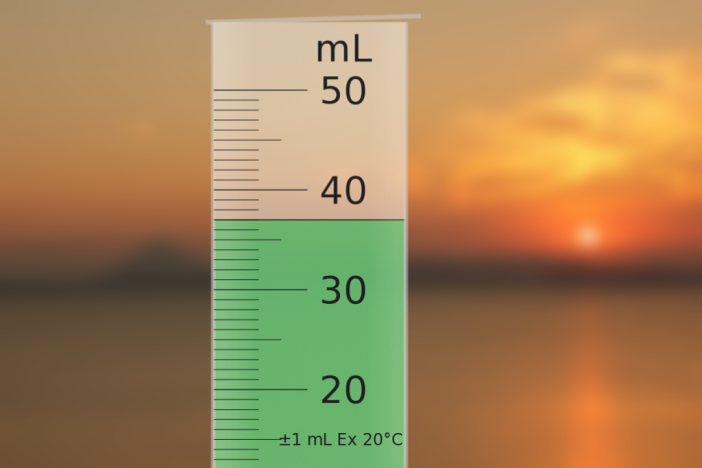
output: 37 mL
